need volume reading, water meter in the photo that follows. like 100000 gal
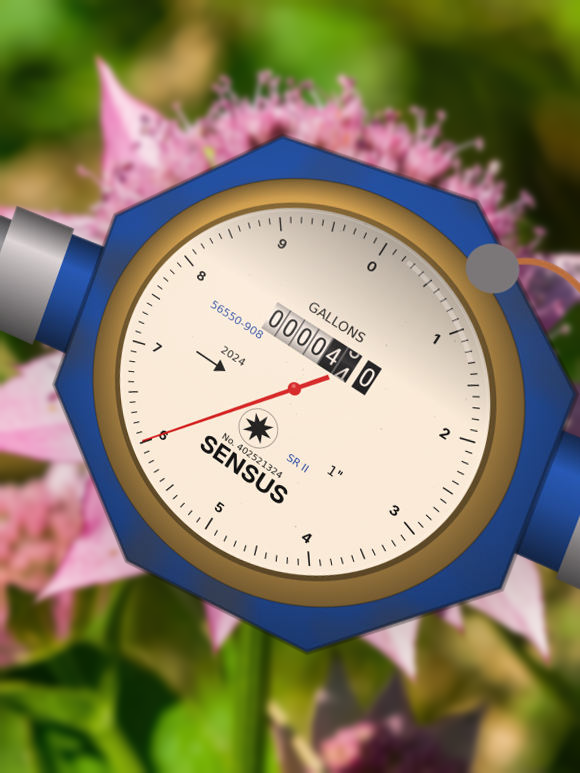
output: 436.0 gal
